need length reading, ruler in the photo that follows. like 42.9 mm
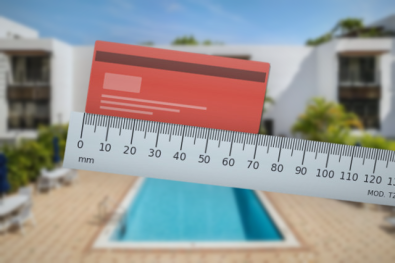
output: 70 mm
